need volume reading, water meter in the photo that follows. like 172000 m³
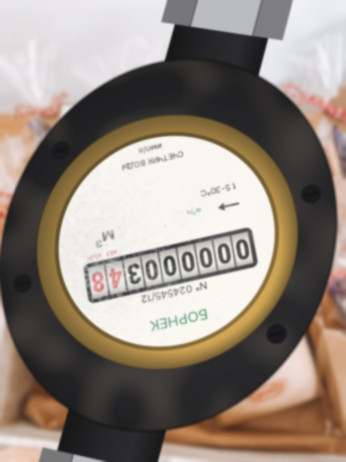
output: 3.48 m³
